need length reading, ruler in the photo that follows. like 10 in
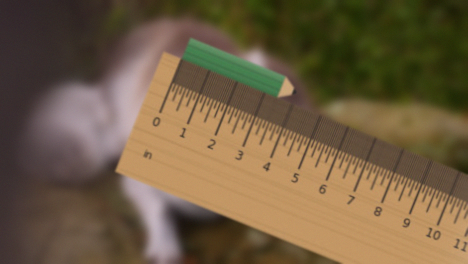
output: 4 in
